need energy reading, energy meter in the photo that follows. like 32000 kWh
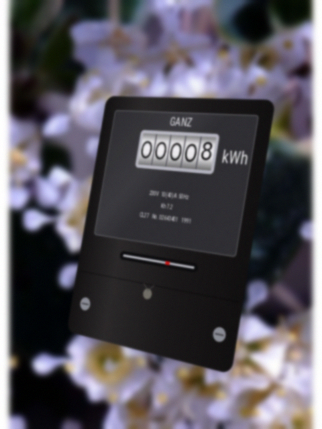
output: 8 kWh
